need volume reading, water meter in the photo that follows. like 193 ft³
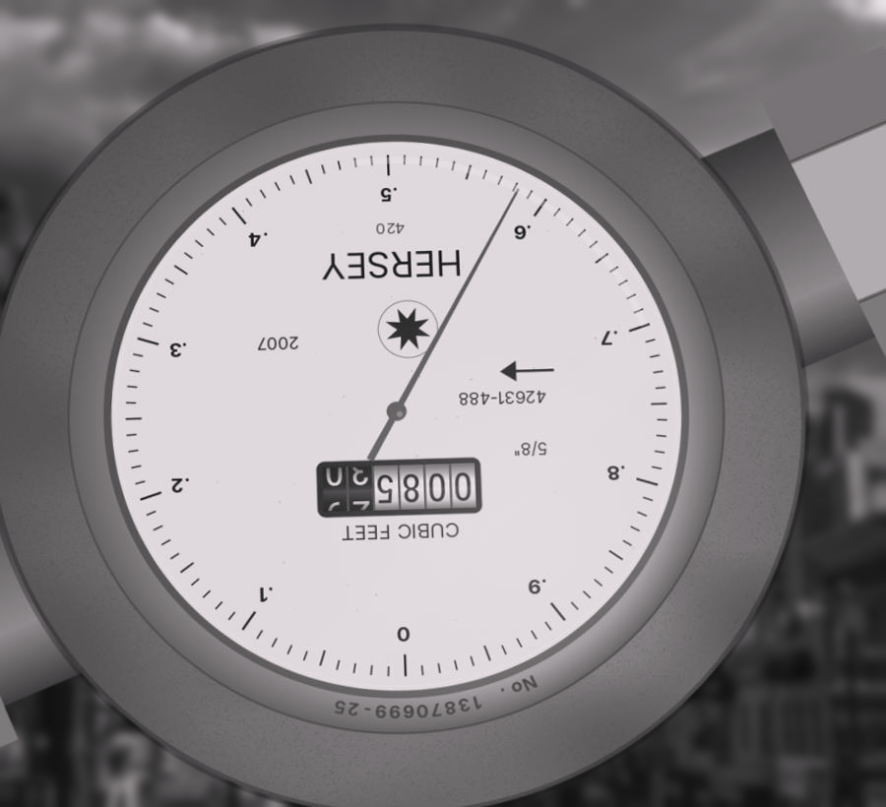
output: 8529.58 ft³
